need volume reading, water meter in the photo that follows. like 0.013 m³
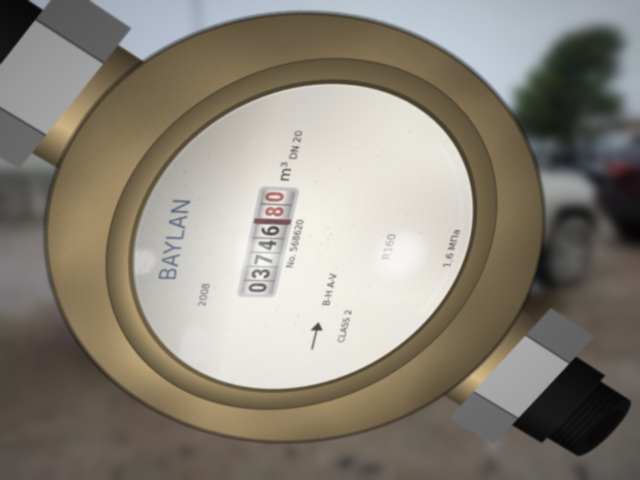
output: 3746.80 m³
